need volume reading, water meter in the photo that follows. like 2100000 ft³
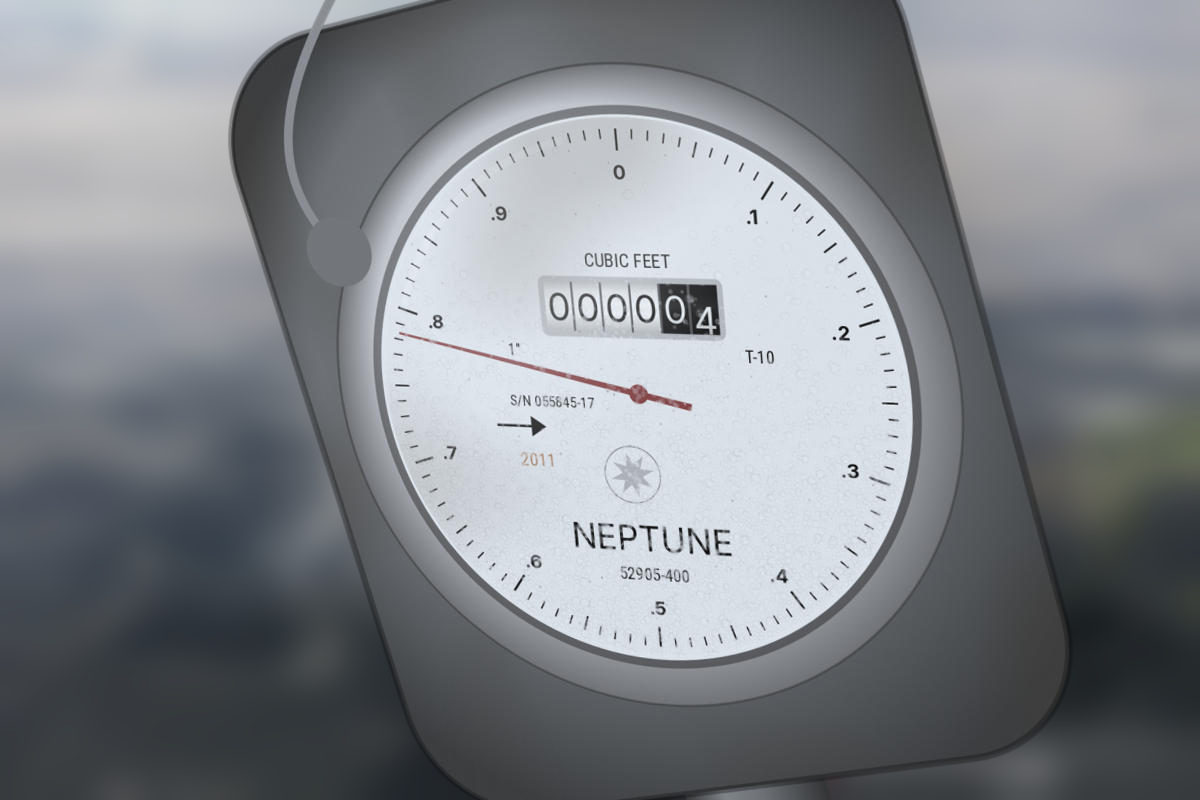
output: 3.78 ft³
